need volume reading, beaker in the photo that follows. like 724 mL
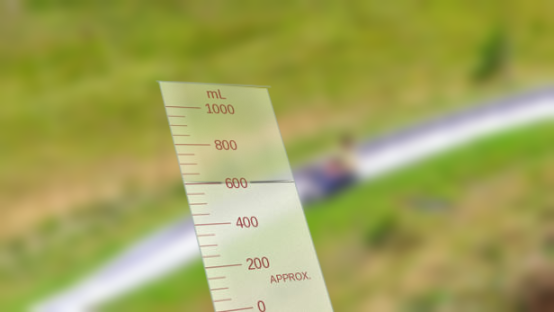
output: 600 mL
